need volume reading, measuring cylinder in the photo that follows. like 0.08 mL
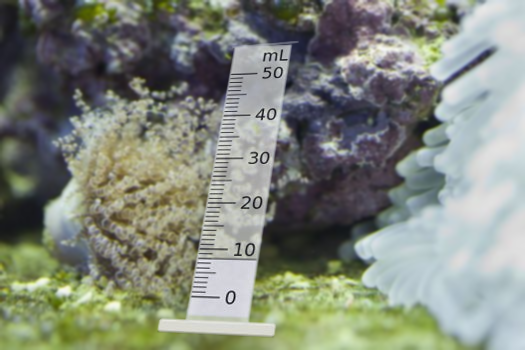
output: 8 mL
